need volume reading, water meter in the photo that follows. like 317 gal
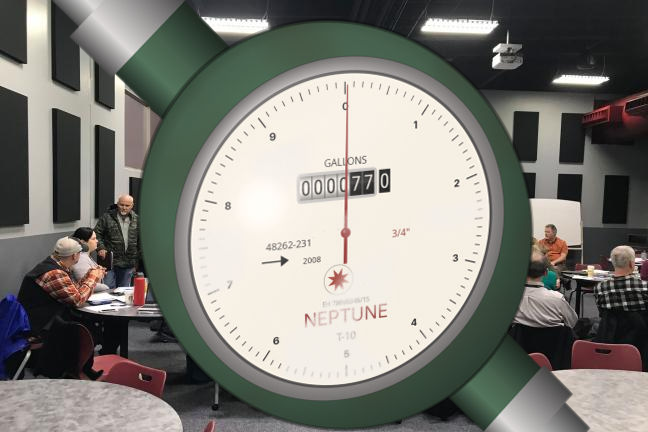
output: 770.0 gal
